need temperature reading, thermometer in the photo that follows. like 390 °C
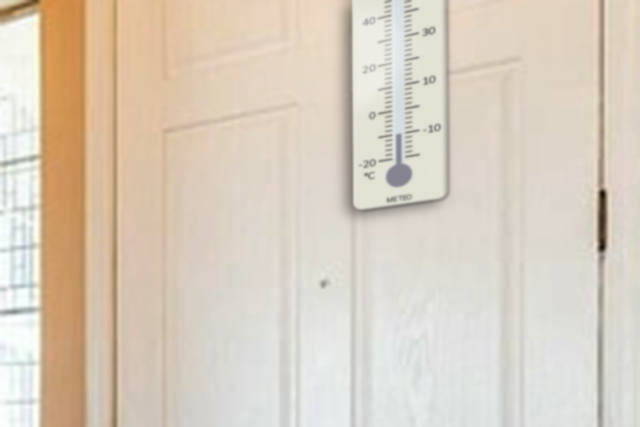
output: -10 °C
